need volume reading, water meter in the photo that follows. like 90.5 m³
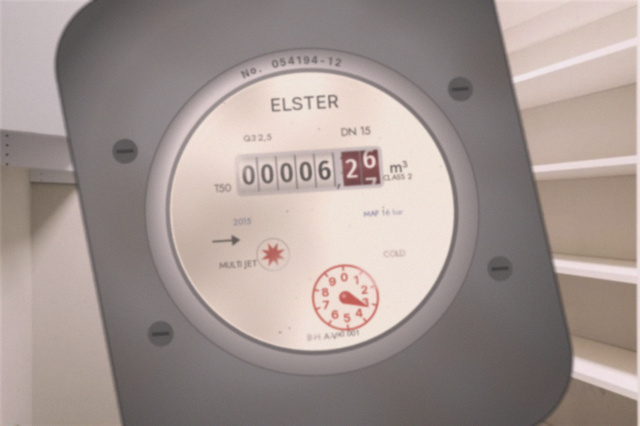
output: 6.263 m³
